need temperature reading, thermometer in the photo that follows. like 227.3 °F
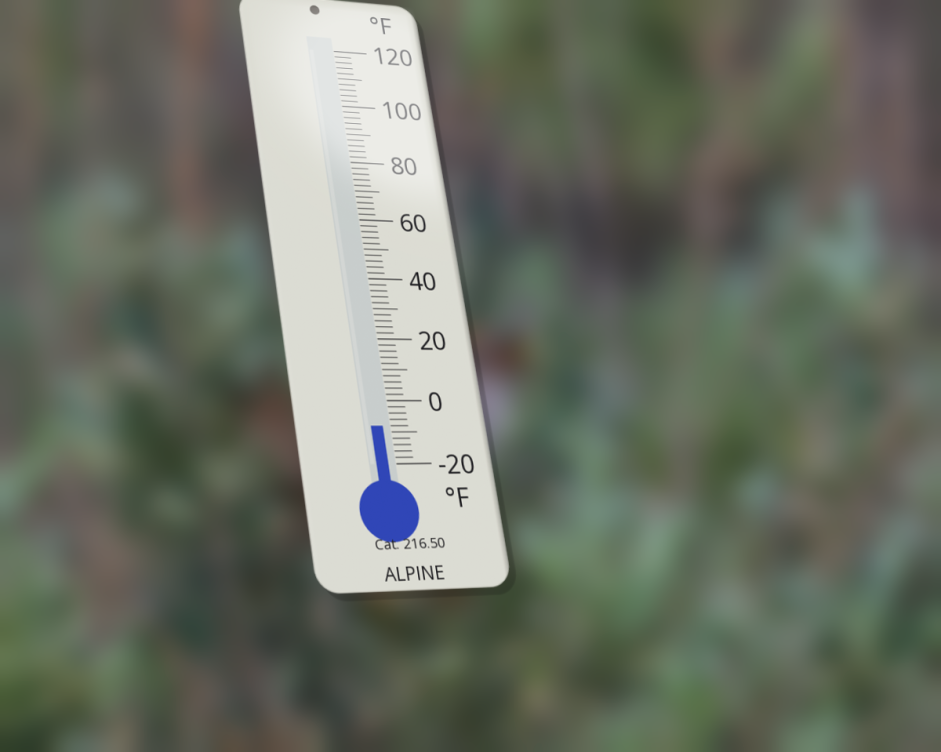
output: -8 °F
